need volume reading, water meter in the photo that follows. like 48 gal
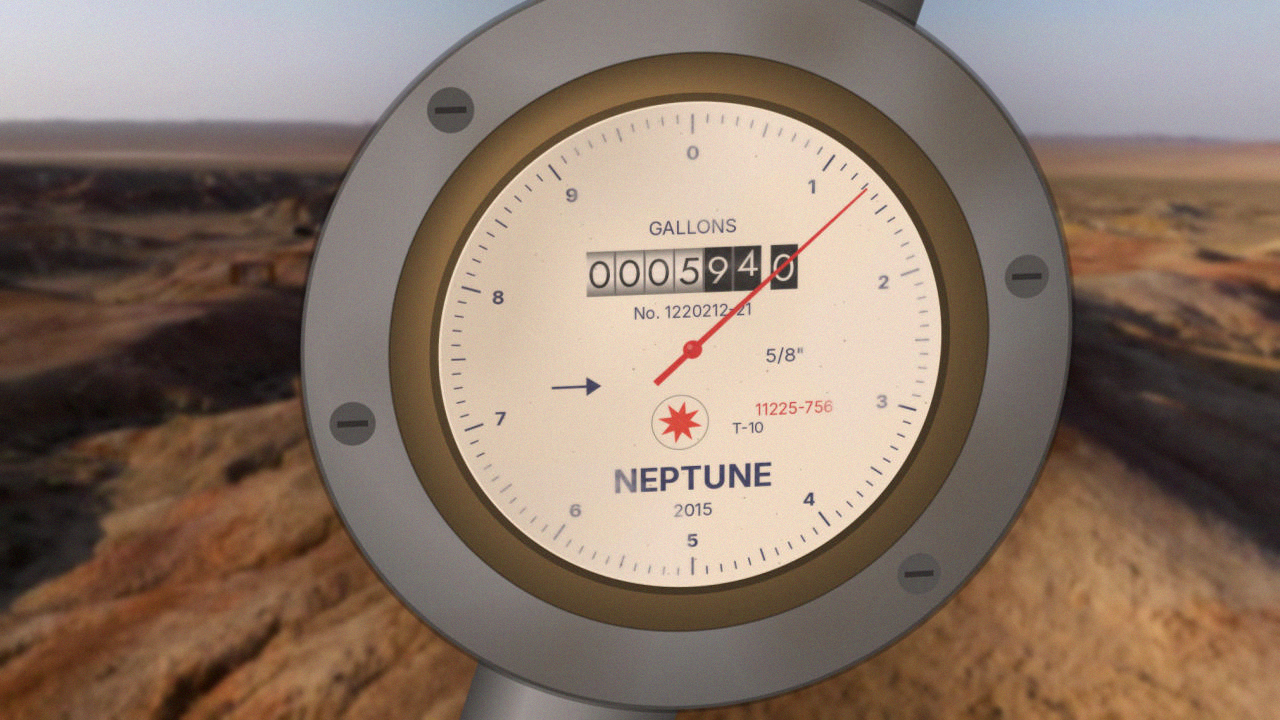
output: 5941.3 gal
